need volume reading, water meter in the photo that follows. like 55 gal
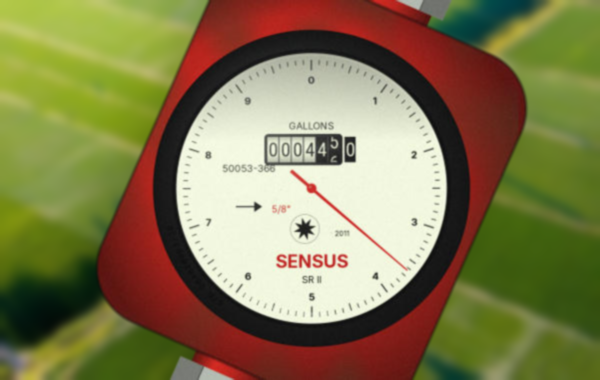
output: 4453.6 gal
